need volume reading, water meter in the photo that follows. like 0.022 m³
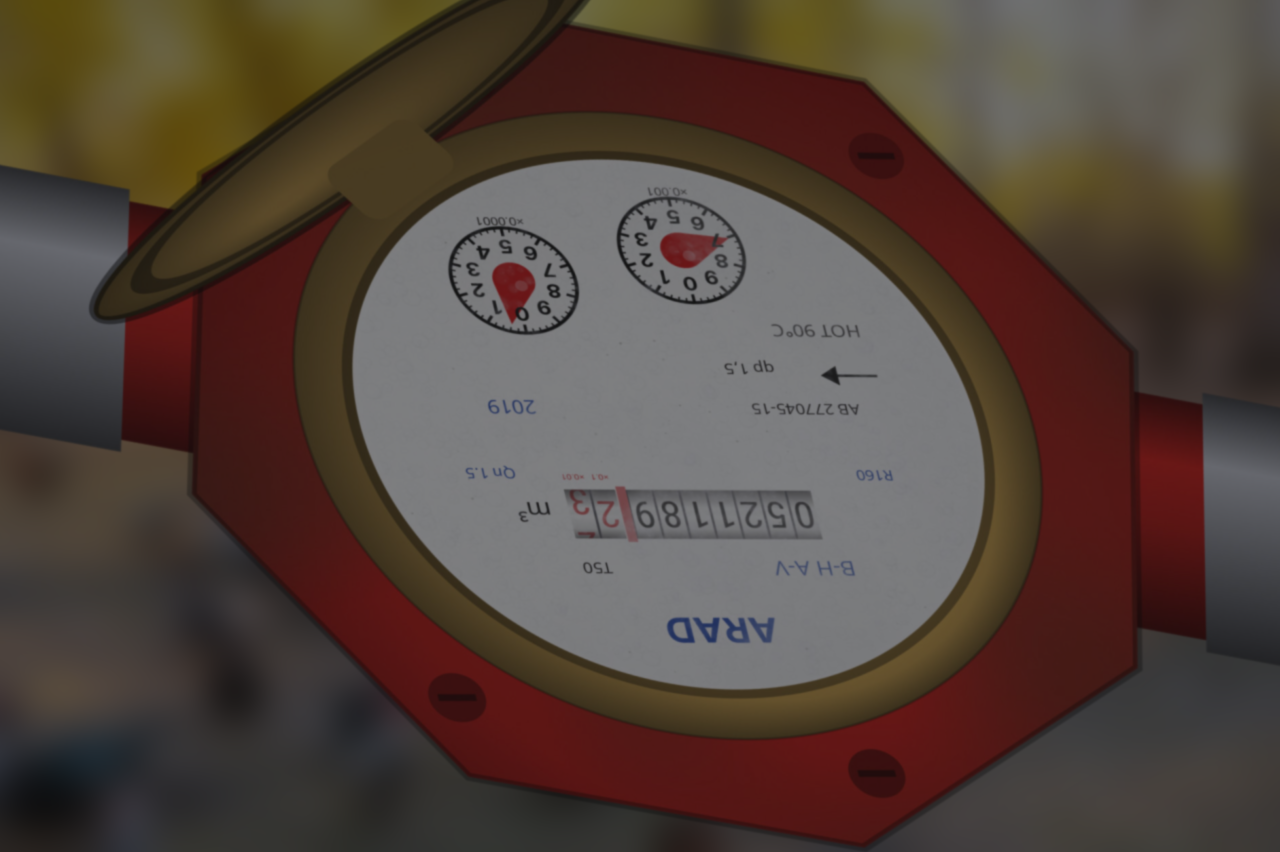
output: 521189.2270 m³
